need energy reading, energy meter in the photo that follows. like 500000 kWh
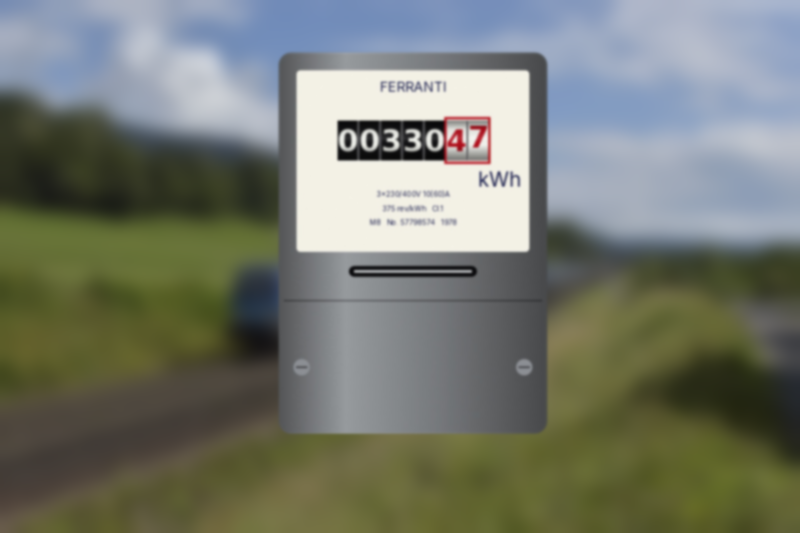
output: 330.47 kWh
